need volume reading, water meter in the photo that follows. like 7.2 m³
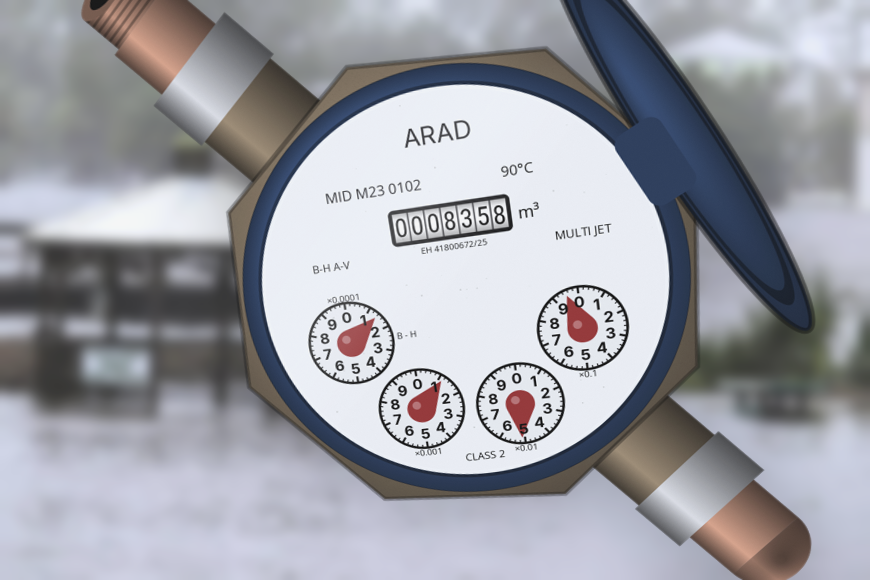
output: 8357.9511 m³
